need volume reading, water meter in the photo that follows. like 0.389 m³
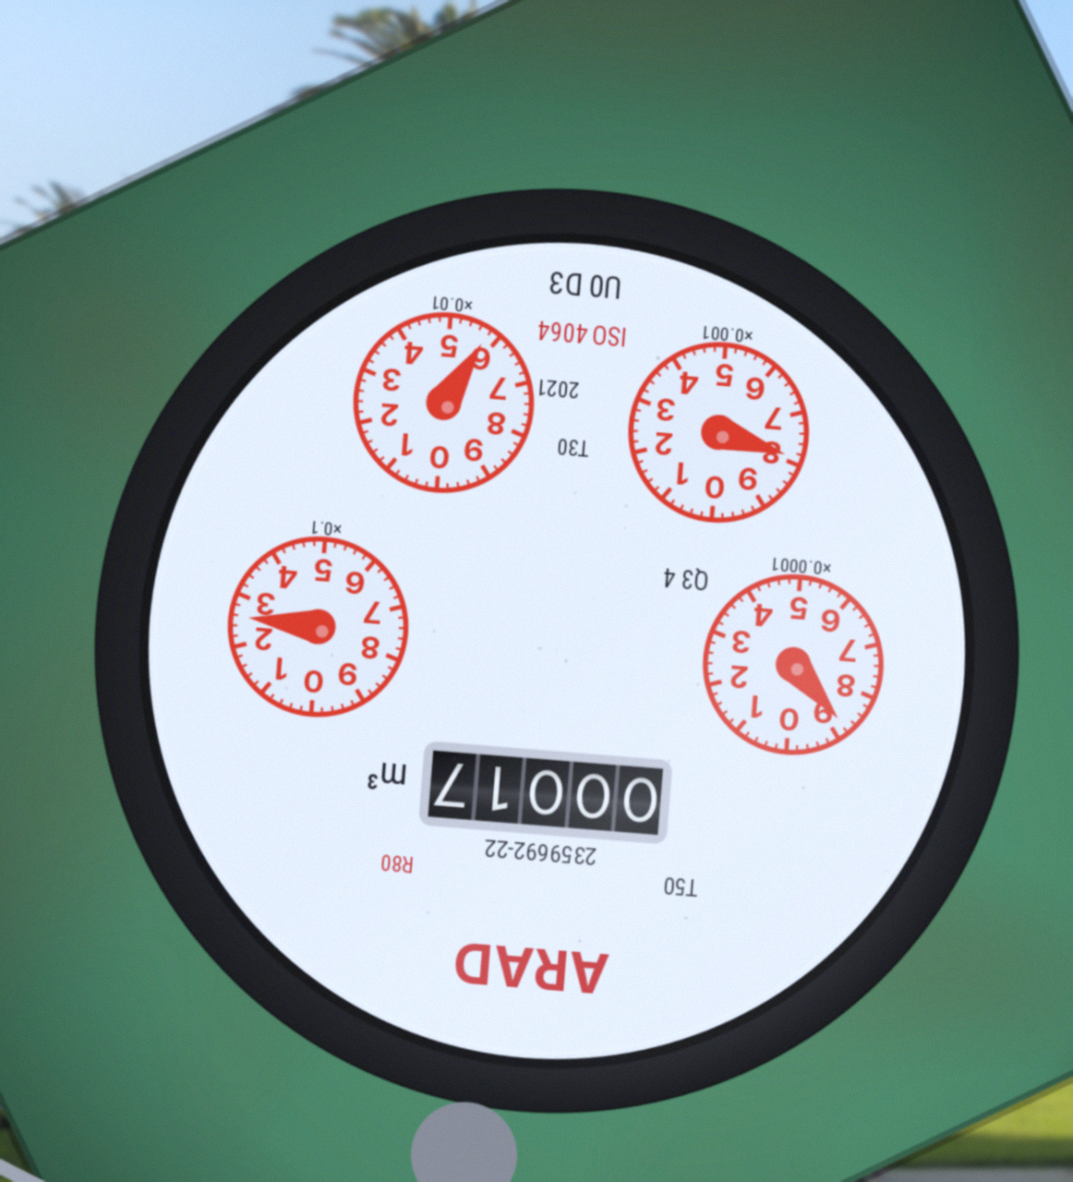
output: 17.2578 m³
